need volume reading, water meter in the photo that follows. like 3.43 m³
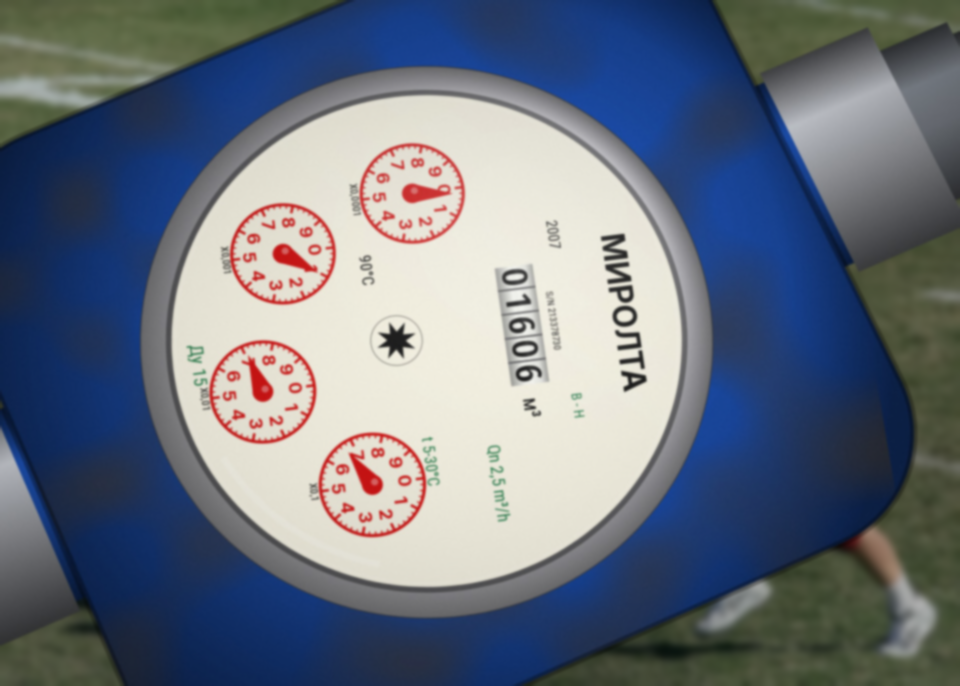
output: 1606.6710 m³
